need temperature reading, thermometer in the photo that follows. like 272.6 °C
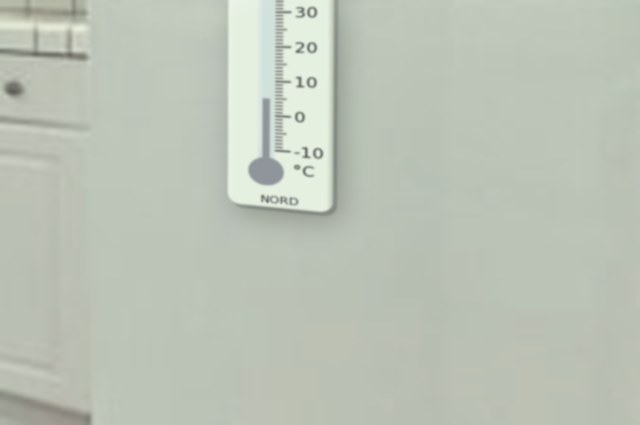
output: 5 °C
